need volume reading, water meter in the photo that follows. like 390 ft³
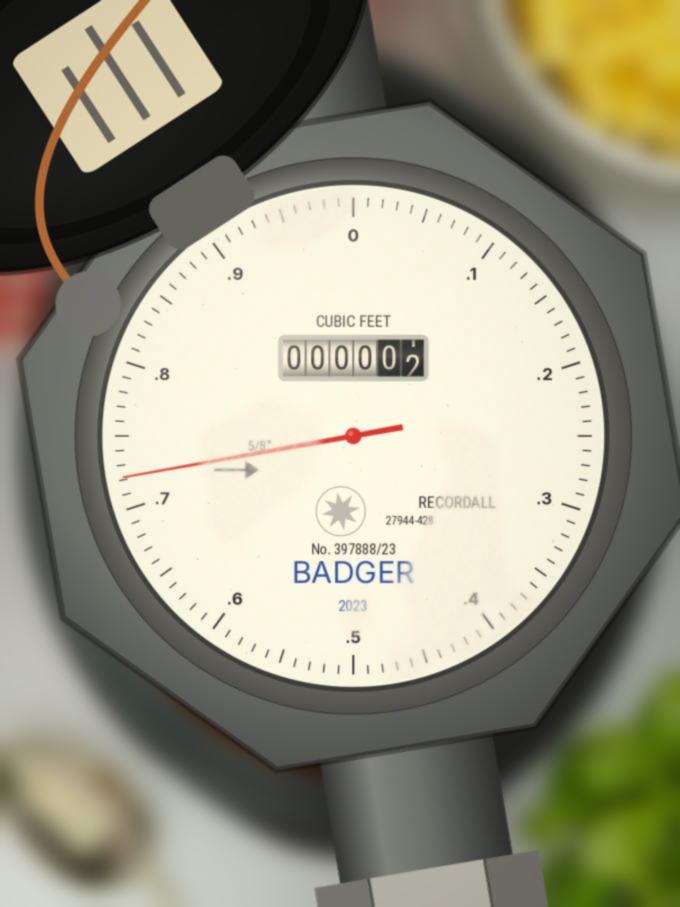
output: 1.72 ft³
